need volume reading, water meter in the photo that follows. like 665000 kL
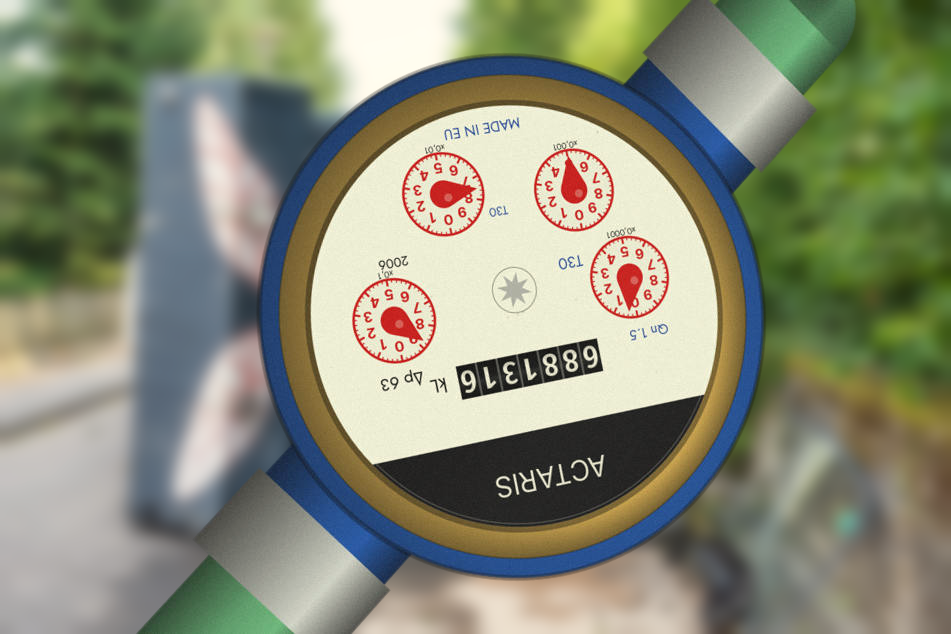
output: 6881316.8750 kL
